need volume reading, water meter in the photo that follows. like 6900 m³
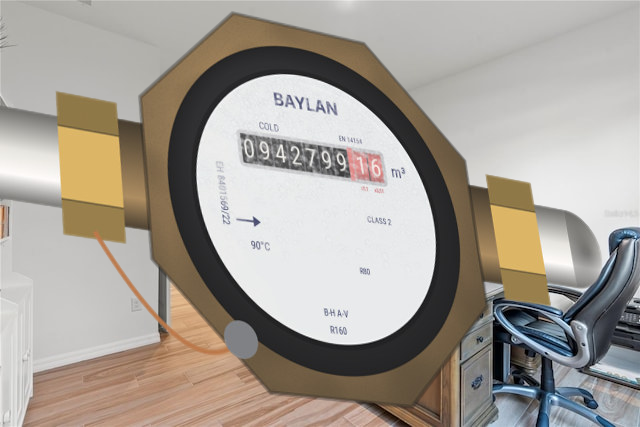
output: 942799.16 m³
